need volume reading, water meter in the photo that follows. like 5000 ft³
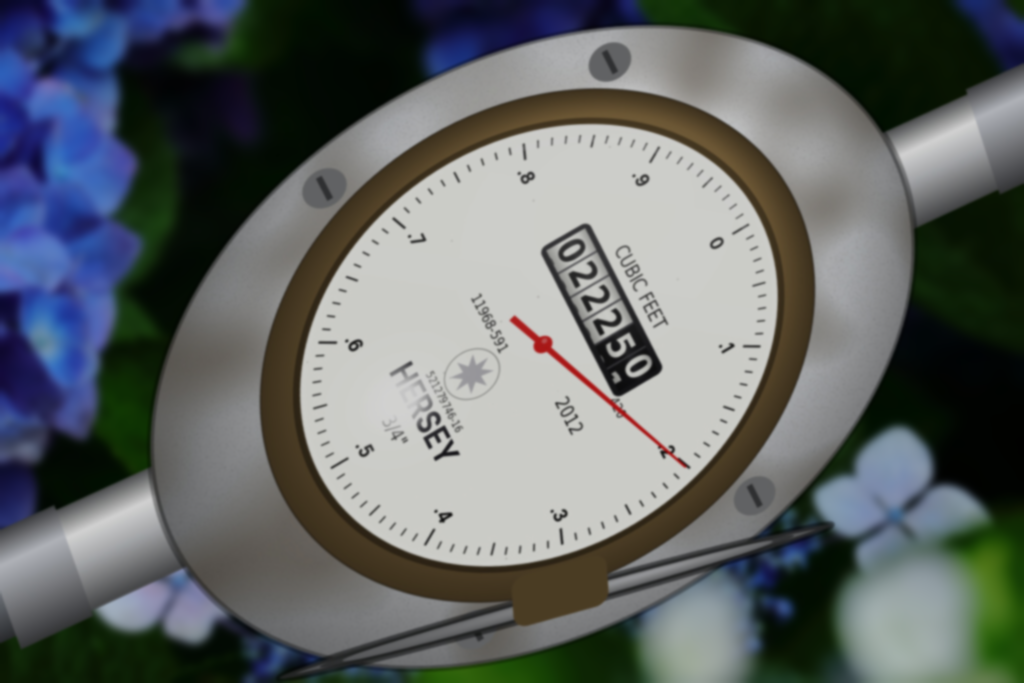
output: 22250.20 ft³
